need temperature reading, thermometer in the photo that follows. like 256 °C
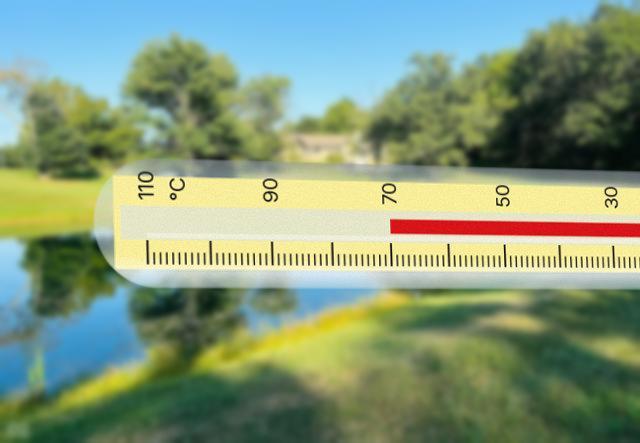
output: 70 °C
